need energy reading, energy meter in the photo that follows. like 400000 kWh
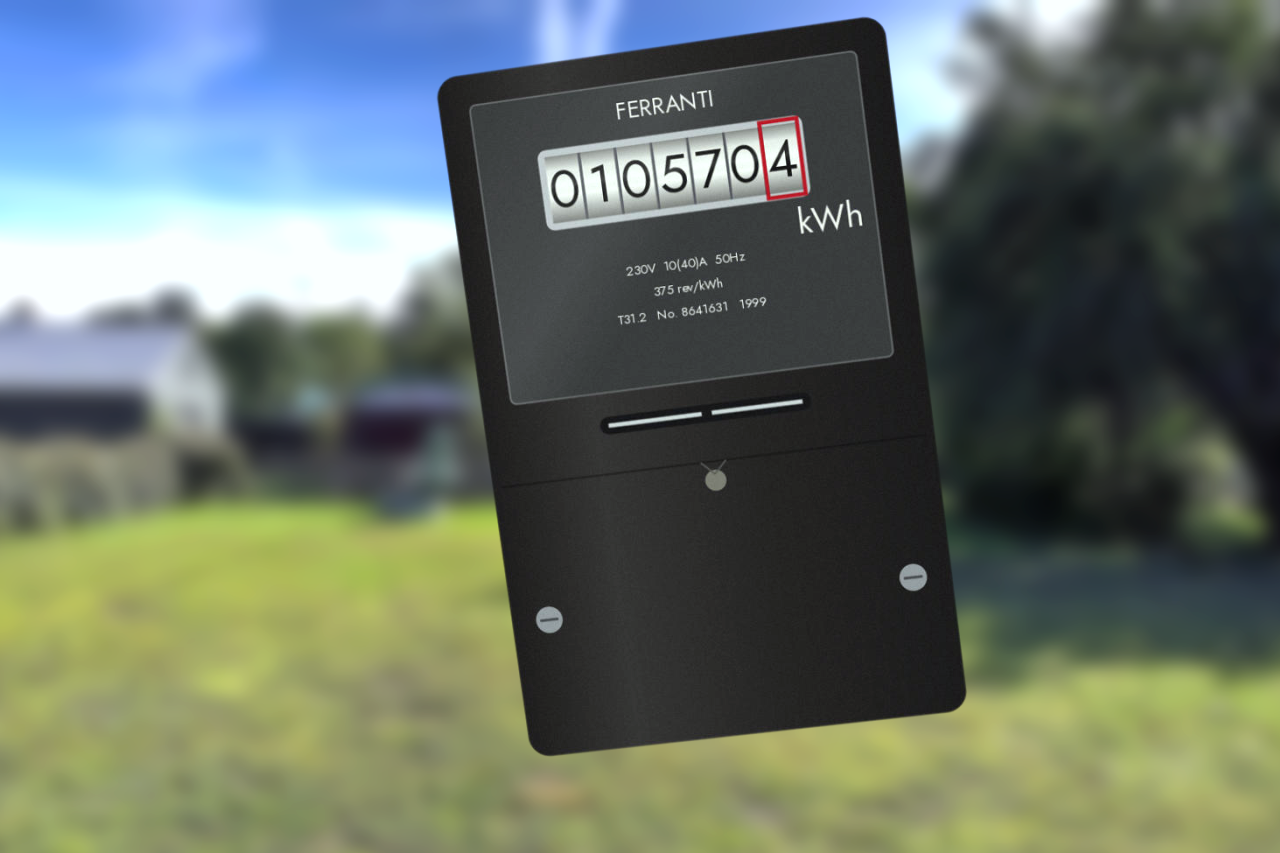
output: 10570.4 kWh
